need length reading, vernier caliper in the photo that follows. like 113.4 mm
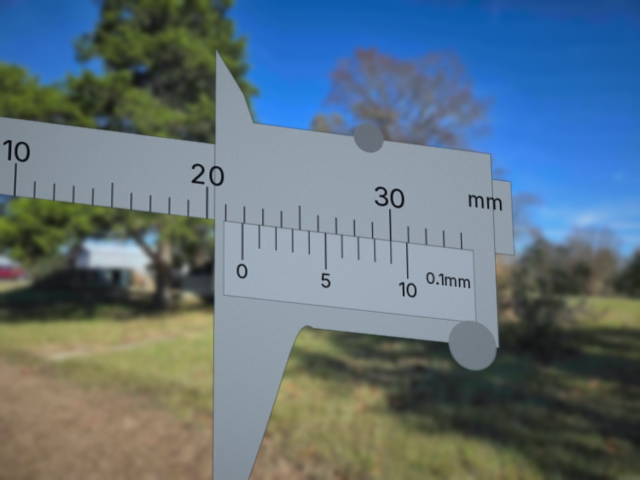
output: 21.9 mm
